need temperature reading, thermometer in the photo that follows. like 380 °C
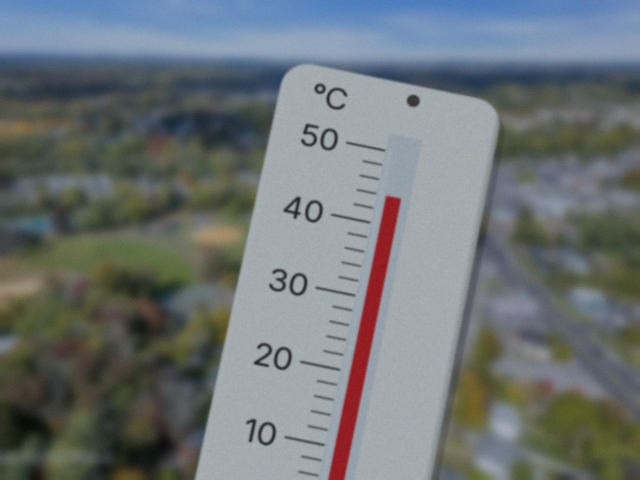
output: 44 °C
